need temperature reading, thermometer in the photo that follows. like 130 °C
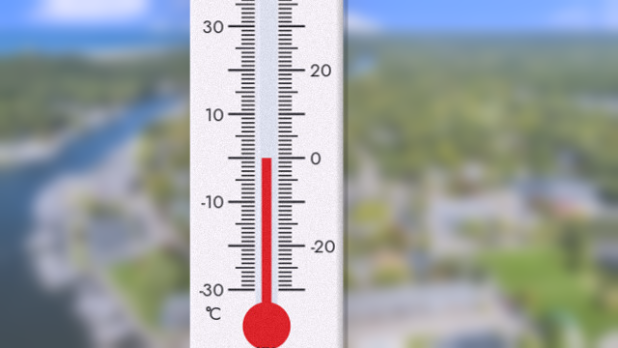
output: 0 °C
